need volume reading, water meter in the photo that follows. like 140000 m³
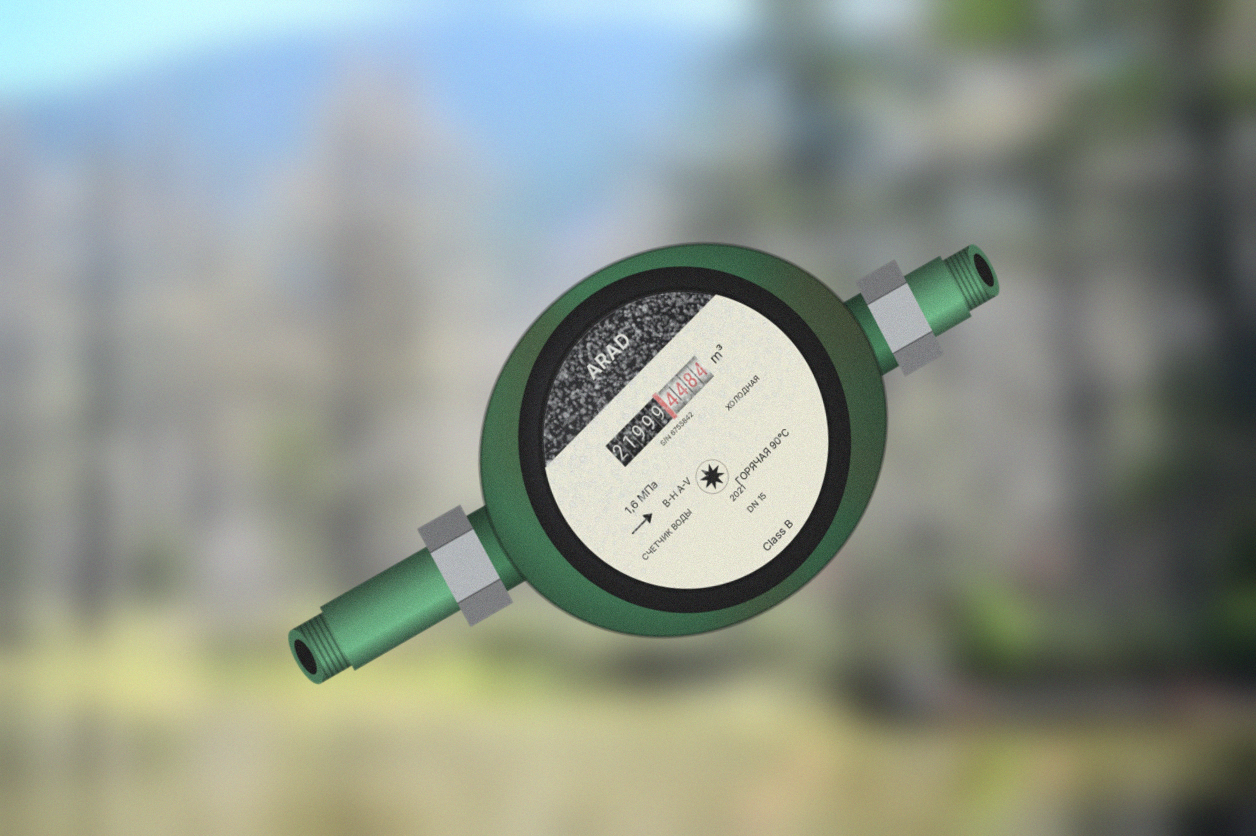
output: 21999.4484 m³
